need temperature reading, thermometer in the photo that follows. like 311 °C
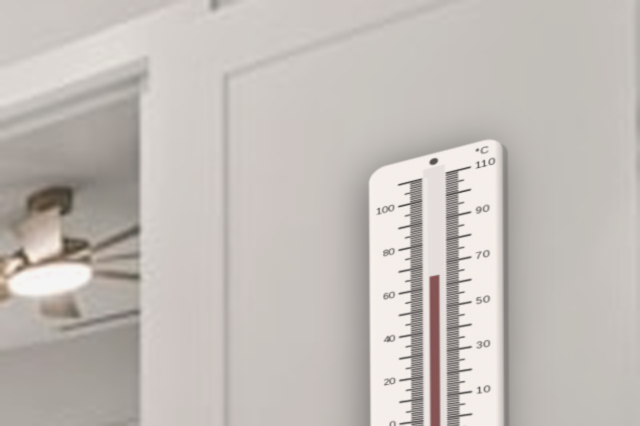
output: 65 °C
